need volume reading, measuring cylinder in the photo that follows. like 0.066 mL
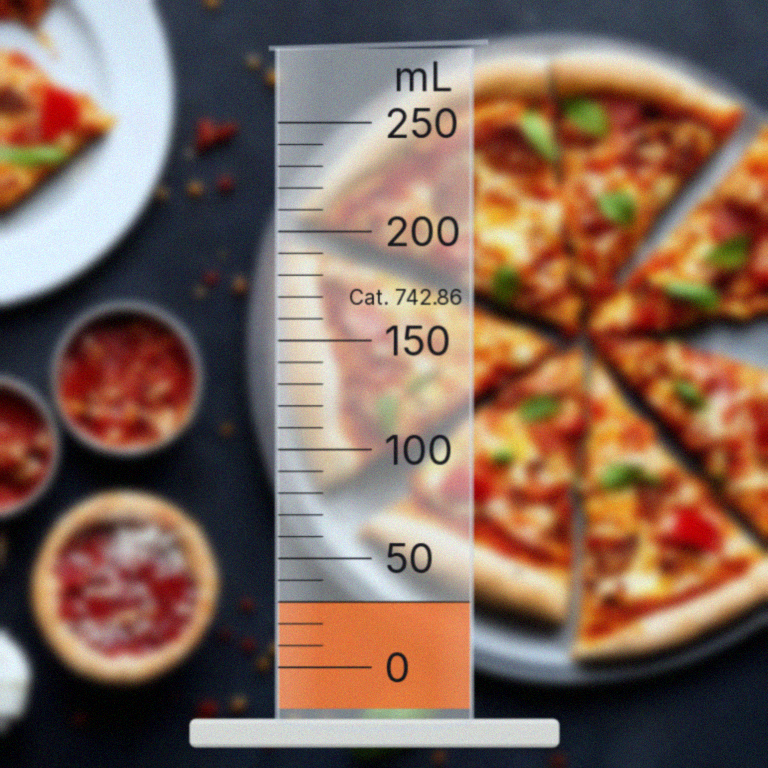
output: 30 mL
